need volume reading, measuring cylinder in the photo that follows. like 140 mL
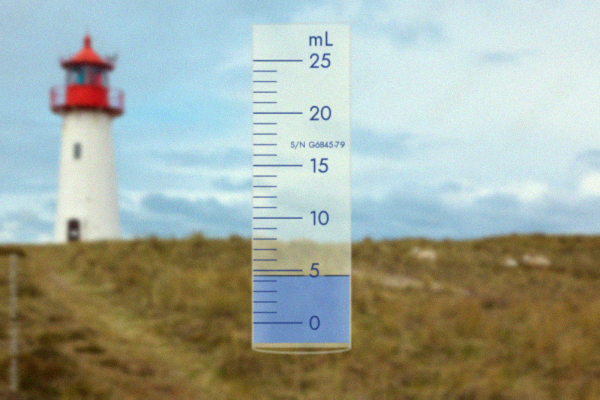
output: 4.5 mL
